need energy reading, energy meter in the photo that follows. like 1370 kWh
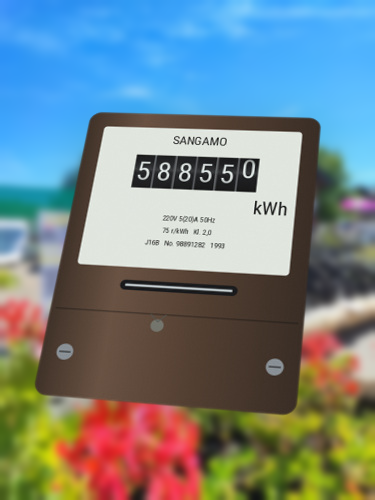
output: 588550 kWh
